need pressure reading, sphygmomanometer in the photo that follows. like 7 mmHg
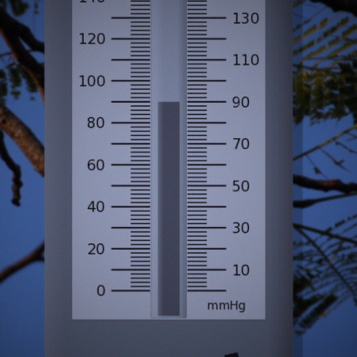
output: 90 mmHg
